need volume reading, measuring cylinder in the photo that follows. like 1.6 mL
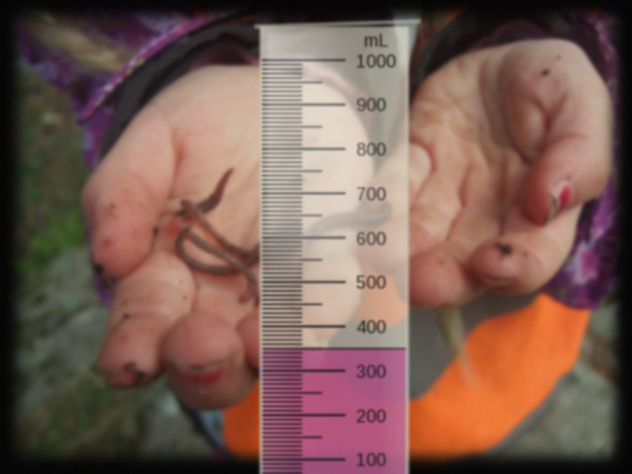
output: 350 mL
